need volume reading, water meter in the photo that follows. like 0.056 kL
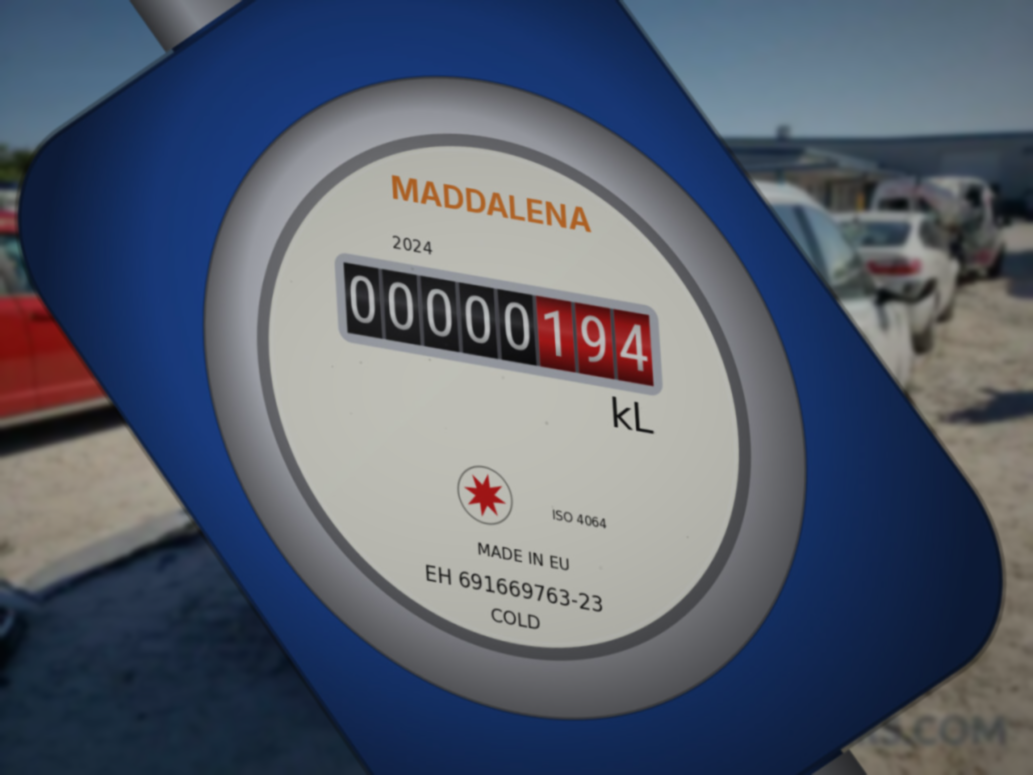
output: 0.194 kL
